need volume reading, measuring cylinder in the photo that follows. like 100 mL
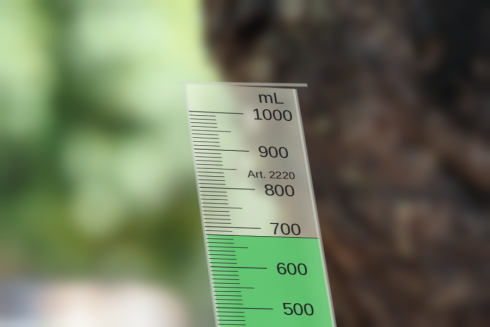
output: 680 mL
